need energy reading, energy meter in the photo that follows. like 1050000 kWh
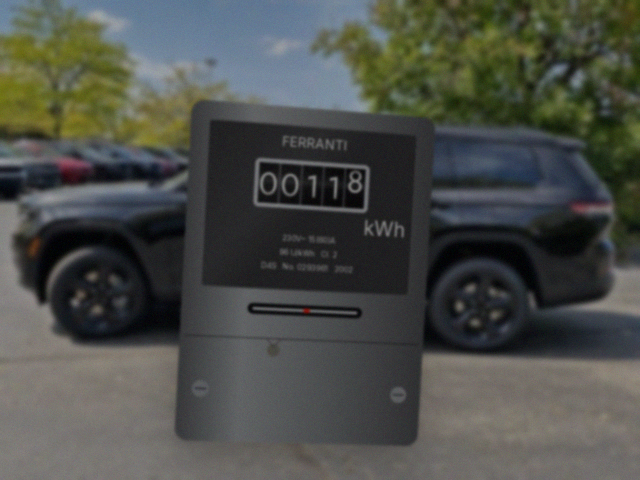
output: 118 kWh
